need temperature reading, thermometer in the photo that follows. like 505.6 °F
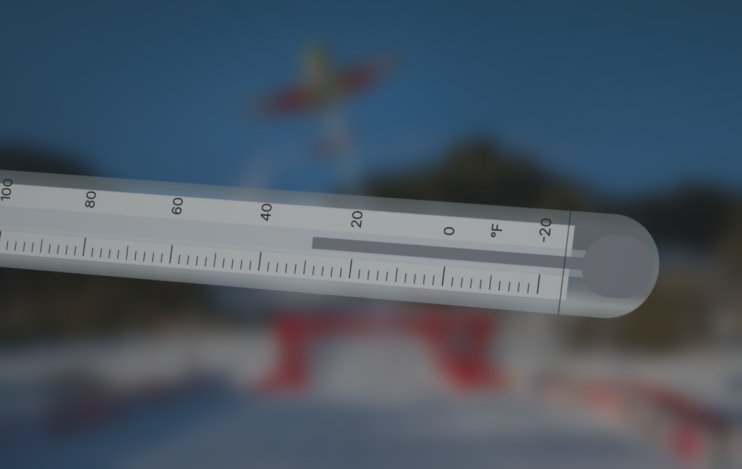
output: 29 °F
